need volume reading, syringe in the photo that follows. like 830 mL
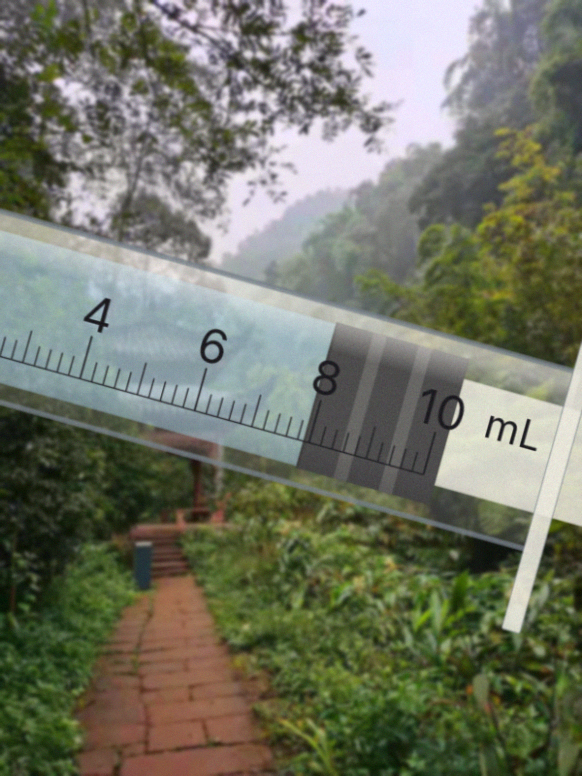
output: 7.9 mL
